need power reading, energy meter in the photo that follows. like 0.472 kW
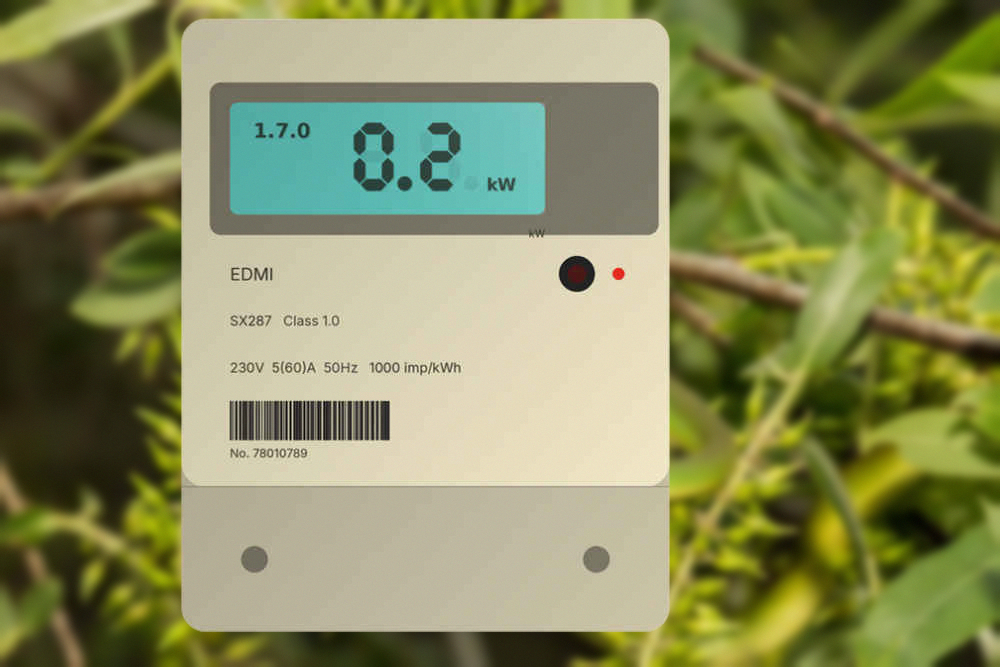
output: 0.2 kW
